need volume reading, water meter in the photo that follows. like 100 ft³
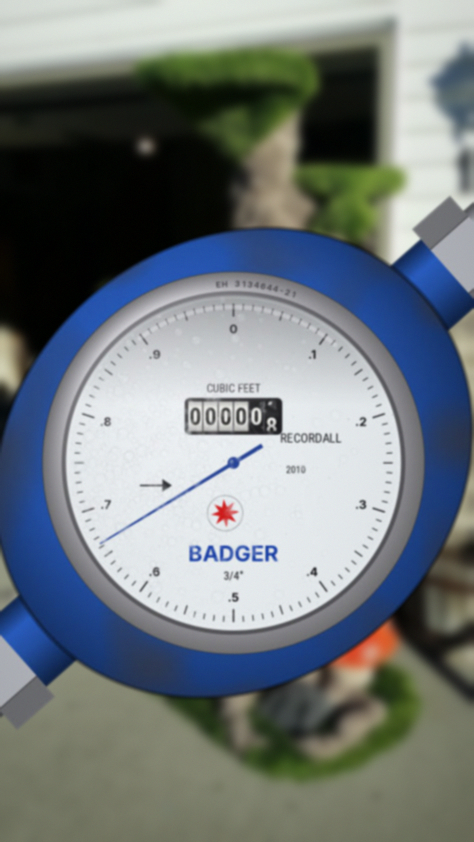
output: 7.66 ft³
